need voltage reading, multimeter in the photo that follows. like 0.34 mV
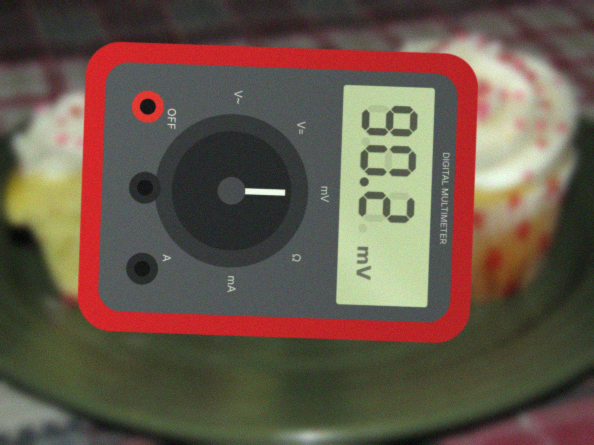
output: 90.2 mV
